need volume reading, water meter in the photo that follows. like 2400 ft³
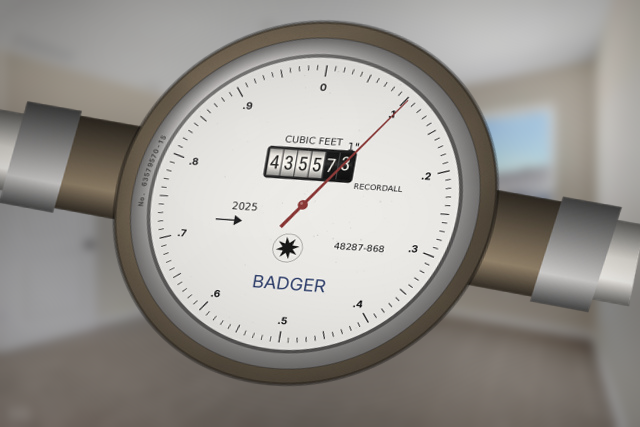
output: 435573.10 ft³
